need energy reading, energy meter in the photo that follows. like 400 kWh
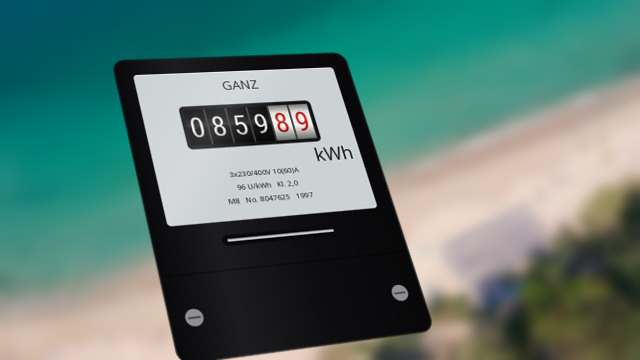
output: 859.89 kWh
